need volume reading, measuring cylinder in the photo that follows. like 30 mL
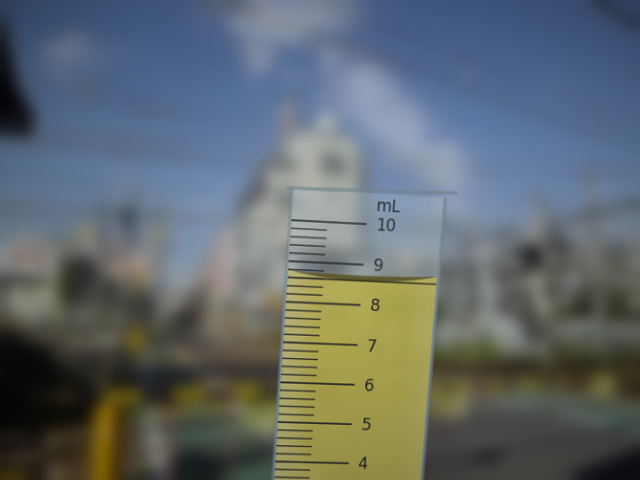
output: 8.6 mL
